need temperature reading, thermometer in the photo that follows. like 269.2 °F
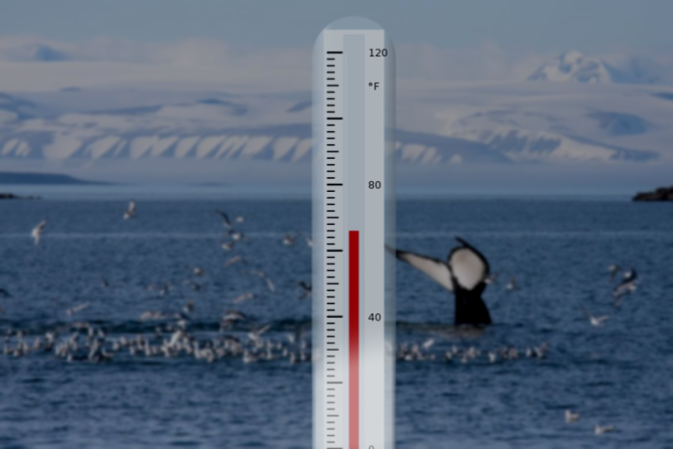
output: 66 °F
